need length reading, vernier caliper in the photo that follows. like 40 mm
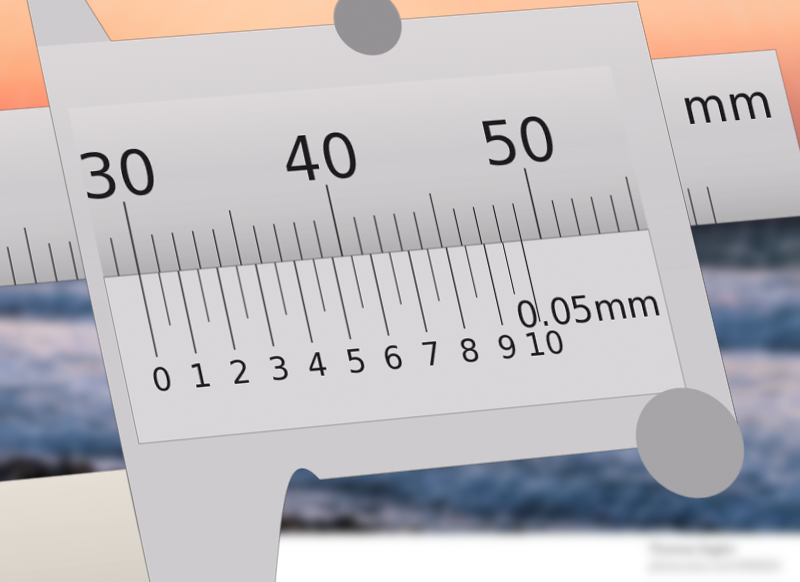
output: 30.0 mm
